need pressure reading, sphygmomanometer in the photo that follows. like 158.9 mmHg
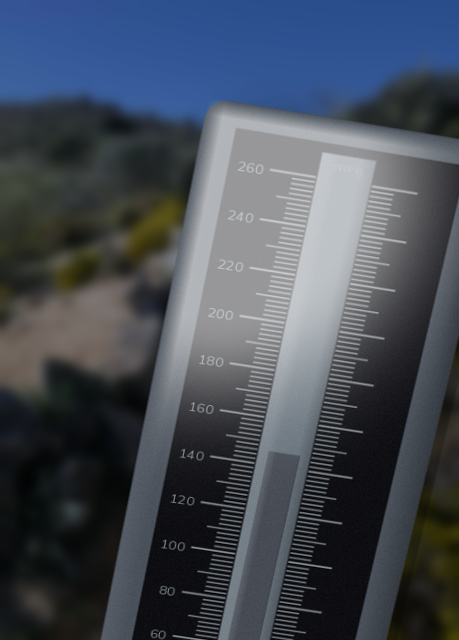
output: 146 mmHg
